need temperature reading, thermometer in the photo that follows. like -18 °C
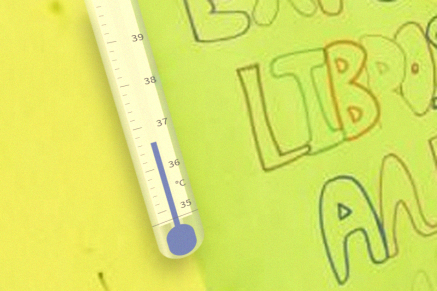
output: 36.6 °C
